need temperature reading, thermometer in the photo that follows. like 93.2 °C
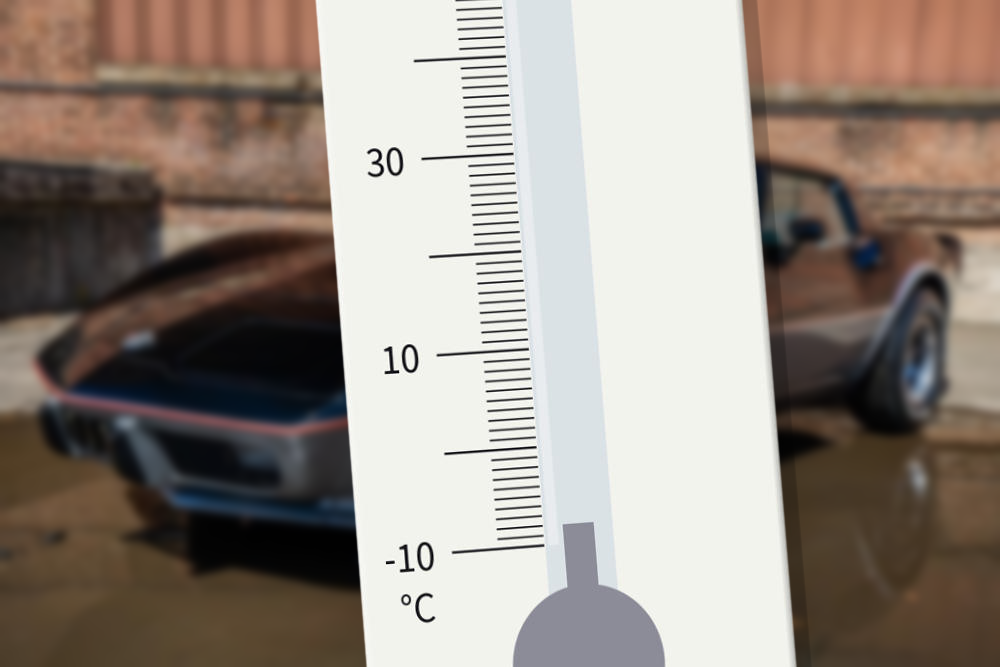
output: -8 °C
